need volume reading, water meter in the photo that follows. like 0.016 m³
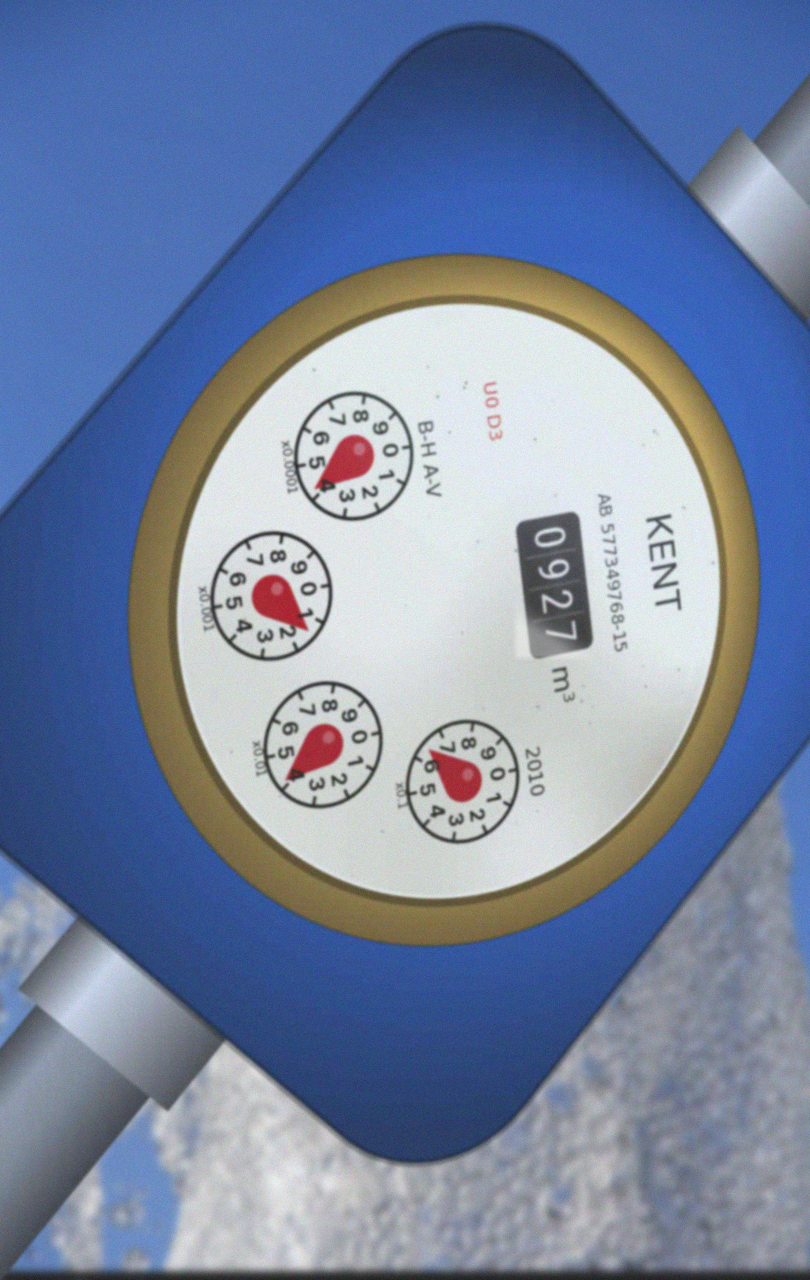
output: 927.6414 m³
